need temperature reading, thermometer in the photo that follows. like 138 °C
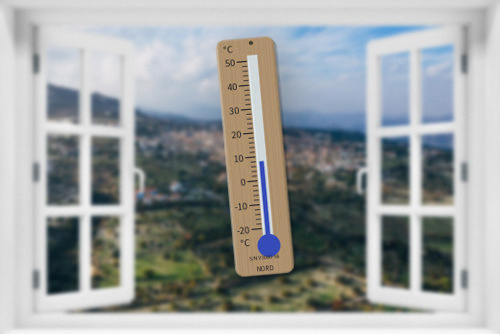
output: 8 °C
